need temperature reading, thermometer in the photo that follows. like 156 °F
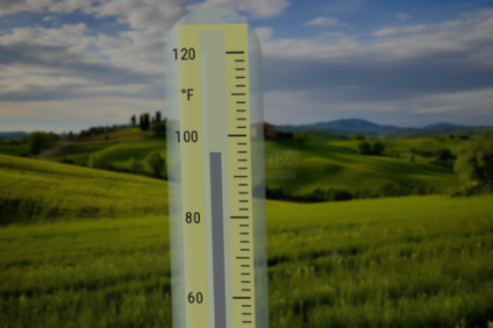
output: 96 °F
